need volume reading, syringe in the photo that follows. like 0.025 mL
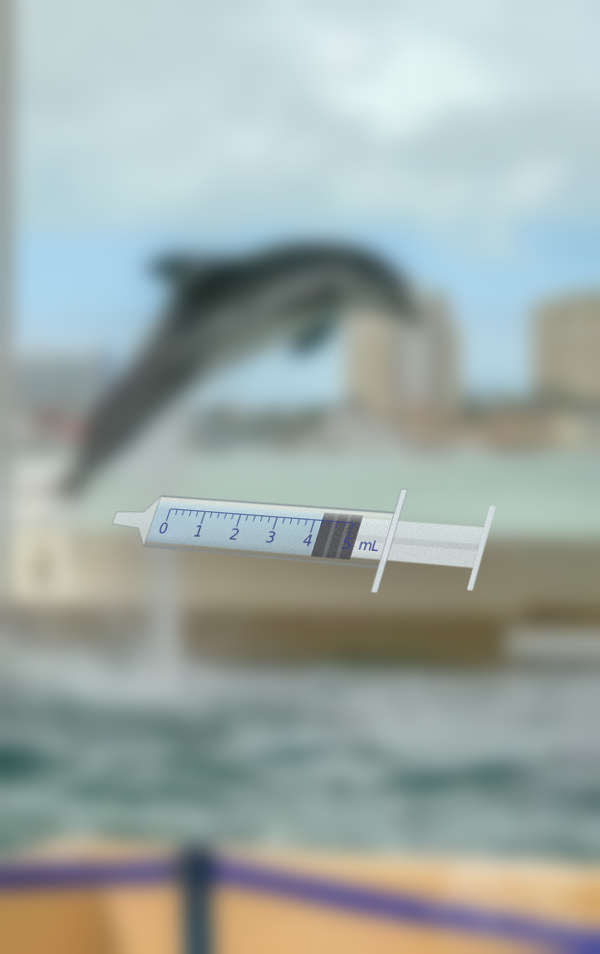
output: 4.2 mL
